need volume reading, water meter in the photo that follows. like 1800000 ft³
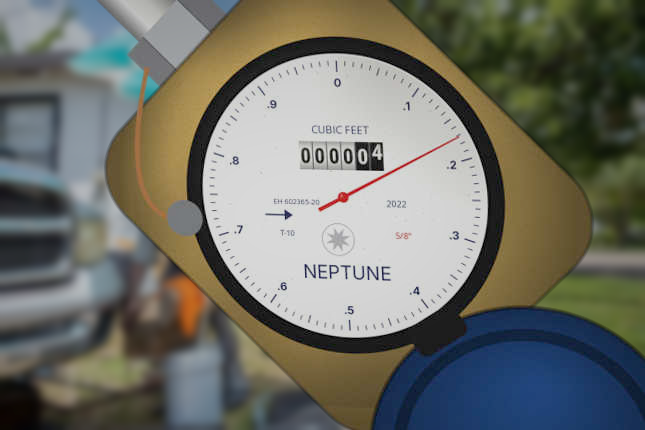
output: 4.17 ft³
